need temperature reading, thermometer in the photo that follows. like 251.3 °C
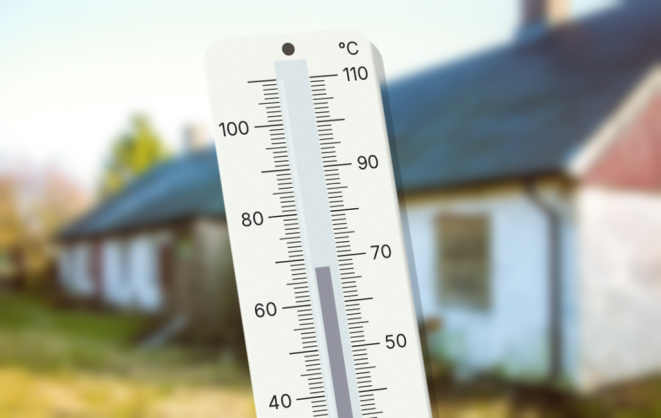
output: 68 °C
